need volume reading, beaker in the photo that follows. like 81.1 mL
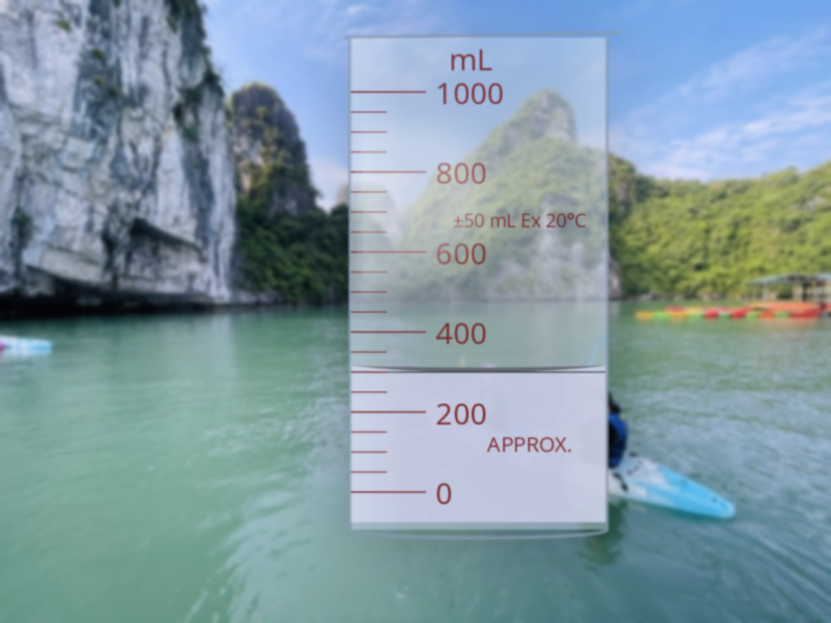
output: 300 mL
